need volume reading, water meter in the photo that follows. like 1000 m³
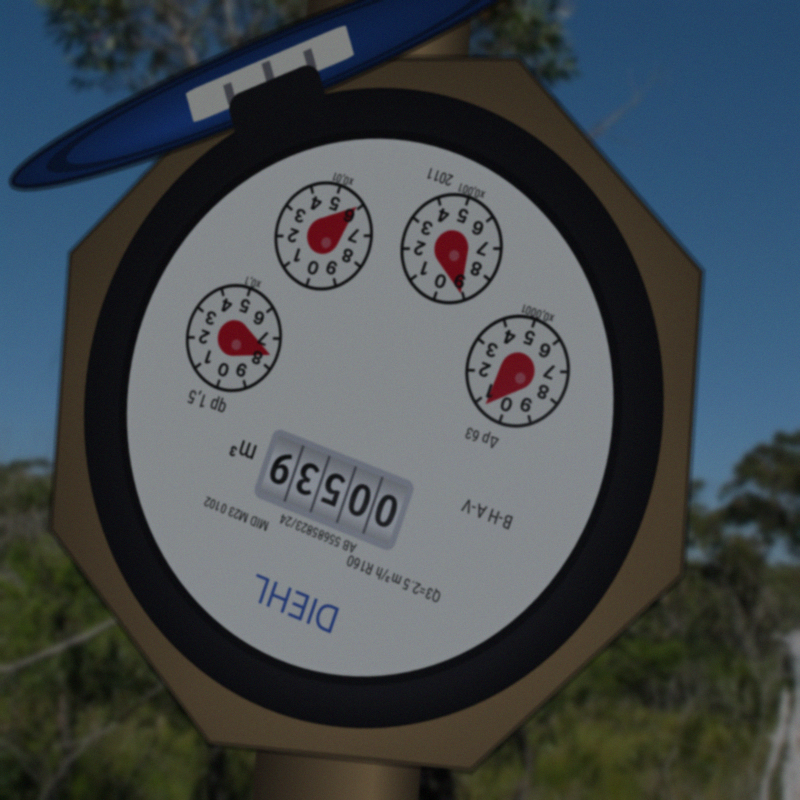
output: 539.7590 m³
